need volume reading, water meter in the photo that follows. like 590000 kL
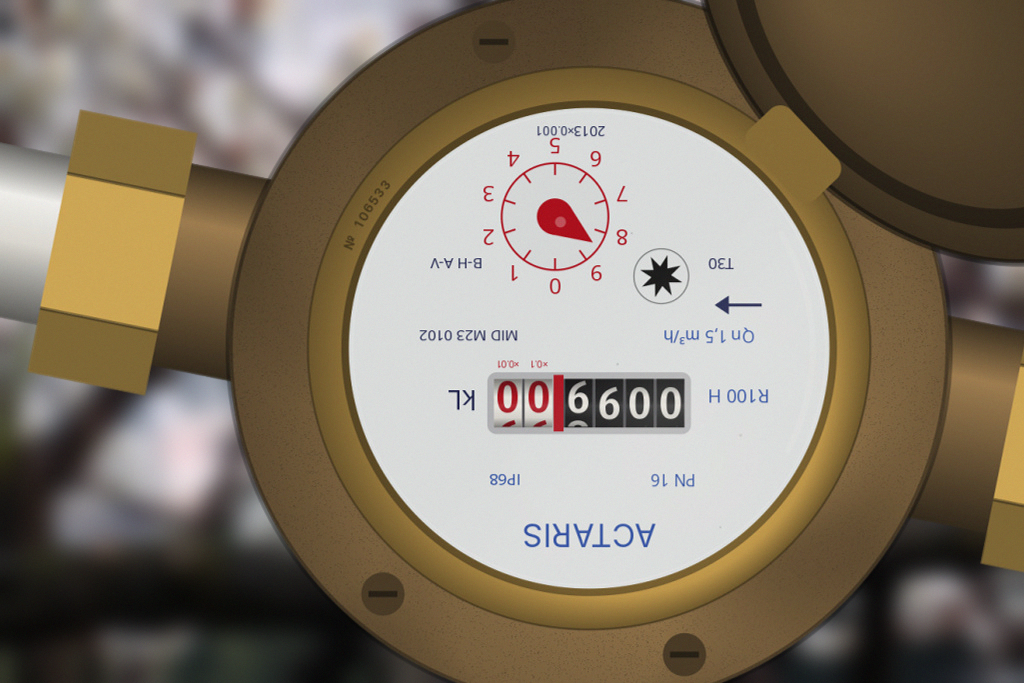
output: 98.998 kL
